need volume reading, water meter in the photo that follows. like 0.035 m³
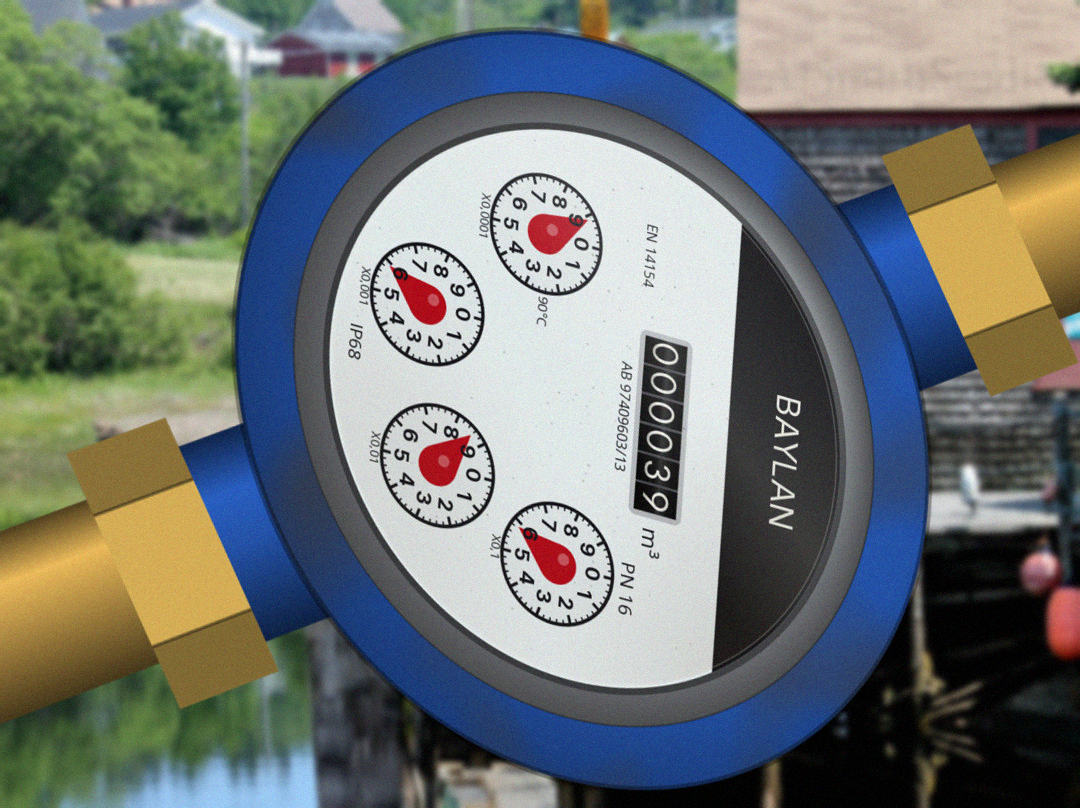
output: 39.5859 m³
